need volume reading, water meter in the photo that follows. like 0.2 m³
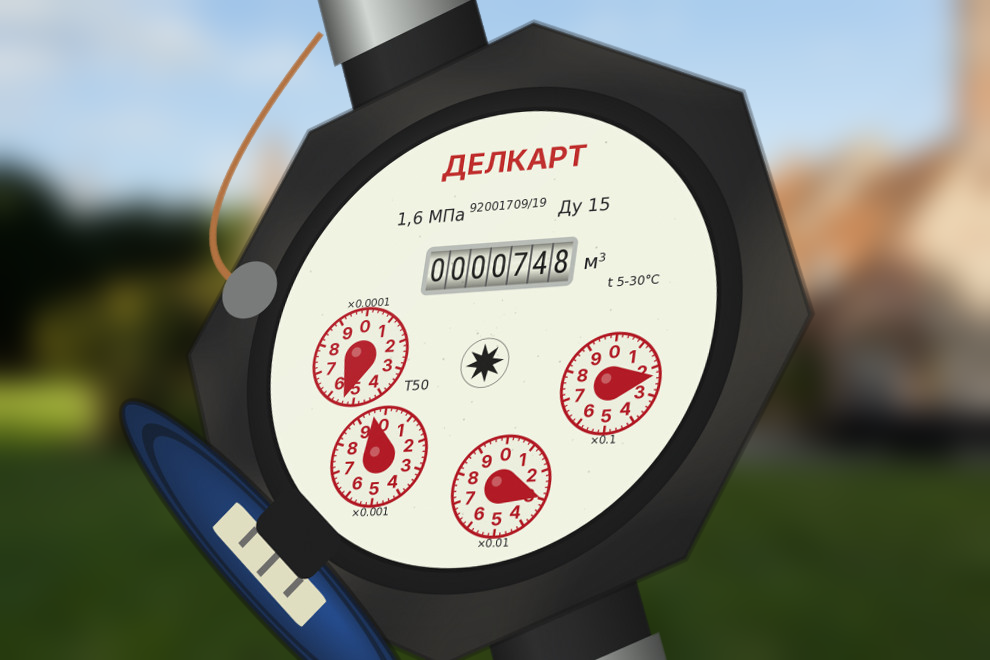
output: 748.2295 m³
